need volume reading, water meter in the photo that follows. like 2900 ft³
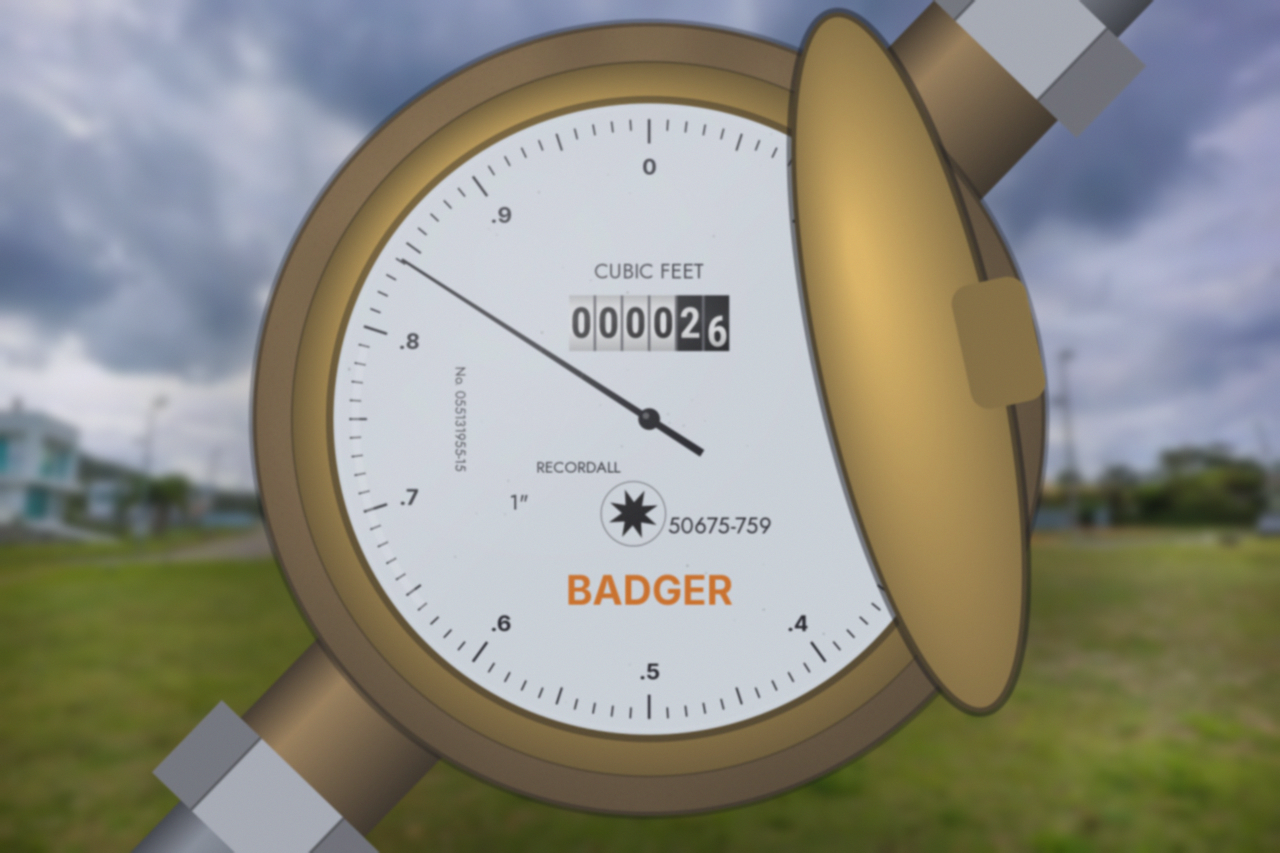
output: 25.84 ft³
